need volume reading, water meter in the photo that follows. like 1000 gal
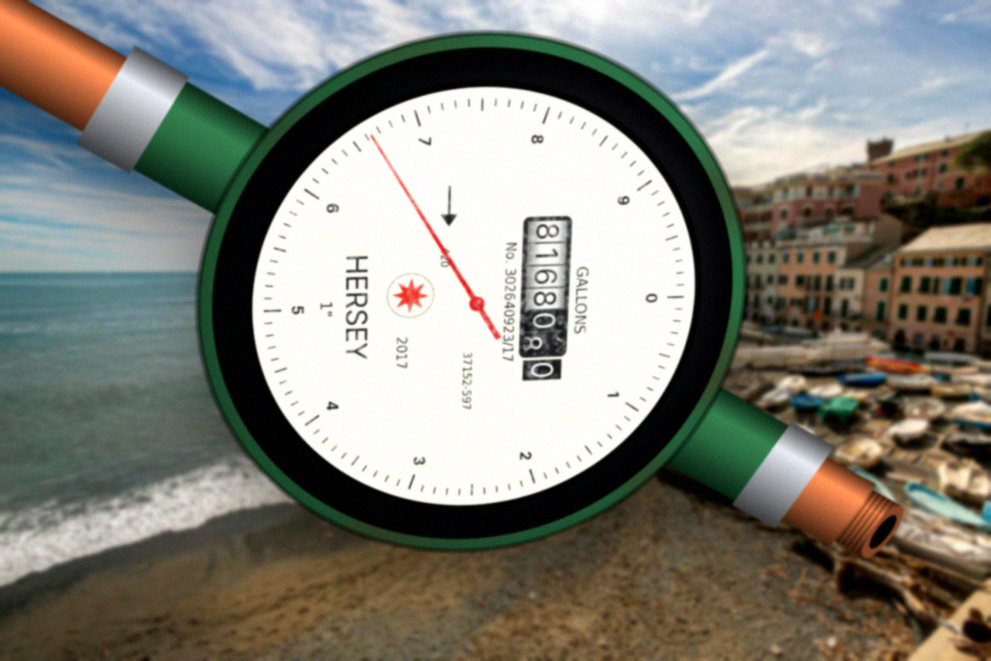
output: 8168076.6 gal
